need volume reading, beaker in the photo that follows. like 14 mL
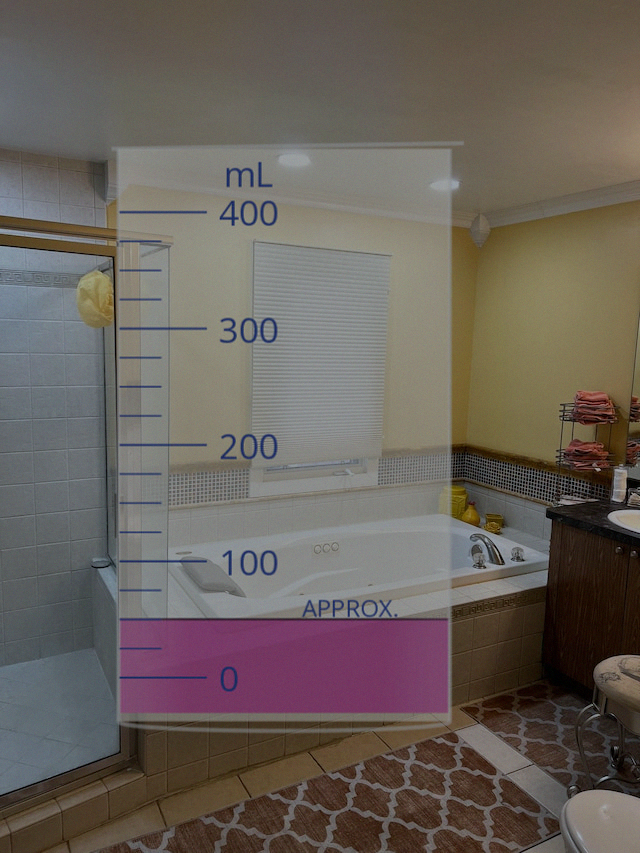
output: 50 mL
